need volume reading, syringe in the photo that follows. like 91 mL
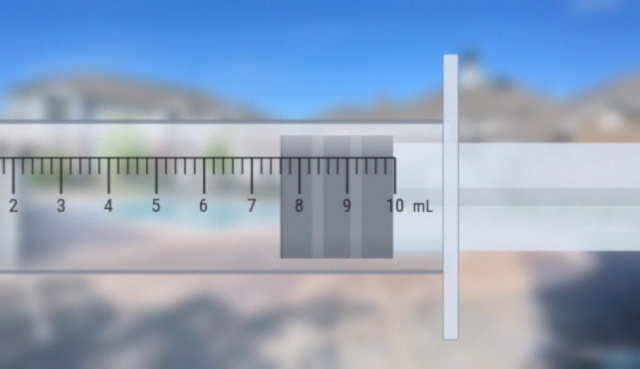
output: 7.6 mL
